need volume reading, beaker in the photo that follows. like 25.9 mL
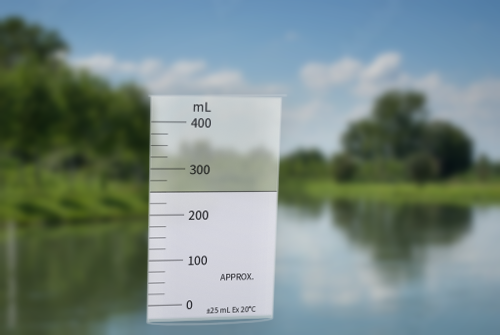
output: 250 mL
